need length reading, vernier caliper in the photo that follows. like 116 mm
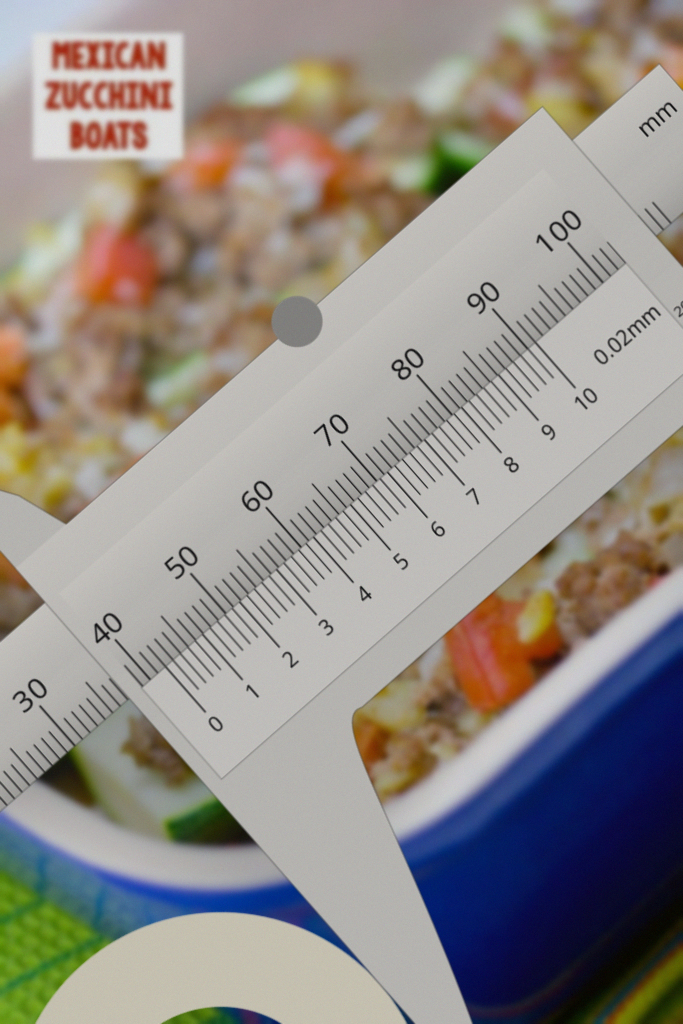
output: 42.0 mm
